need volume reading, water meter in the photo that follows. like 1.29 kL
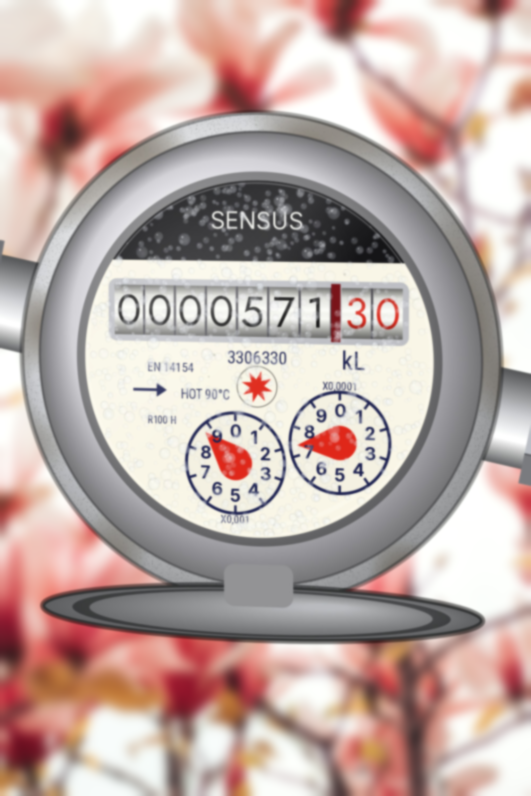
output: 571.3087 kL
